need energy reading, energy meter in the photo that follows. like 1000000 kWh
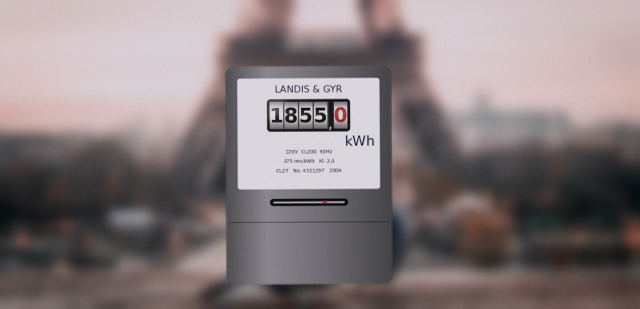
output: 1855.0 kWh
